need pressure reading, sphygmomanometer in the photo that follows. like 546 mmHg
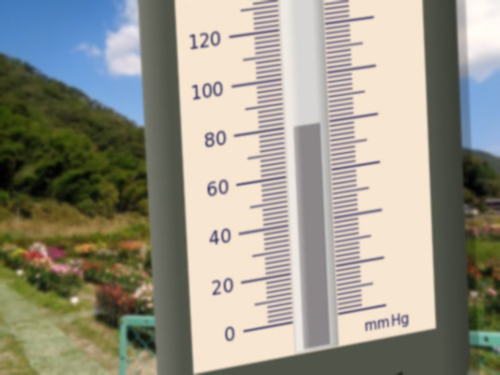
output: 80 mmHg
